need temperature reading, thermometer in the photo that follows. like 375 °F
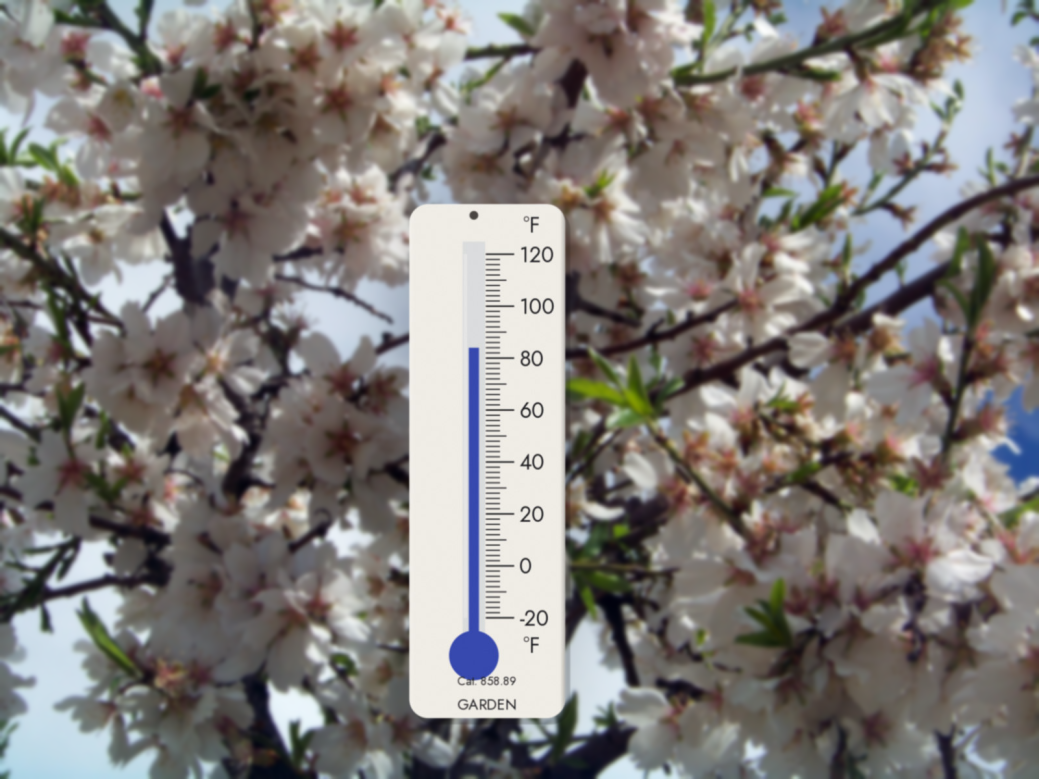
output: 84 °F
